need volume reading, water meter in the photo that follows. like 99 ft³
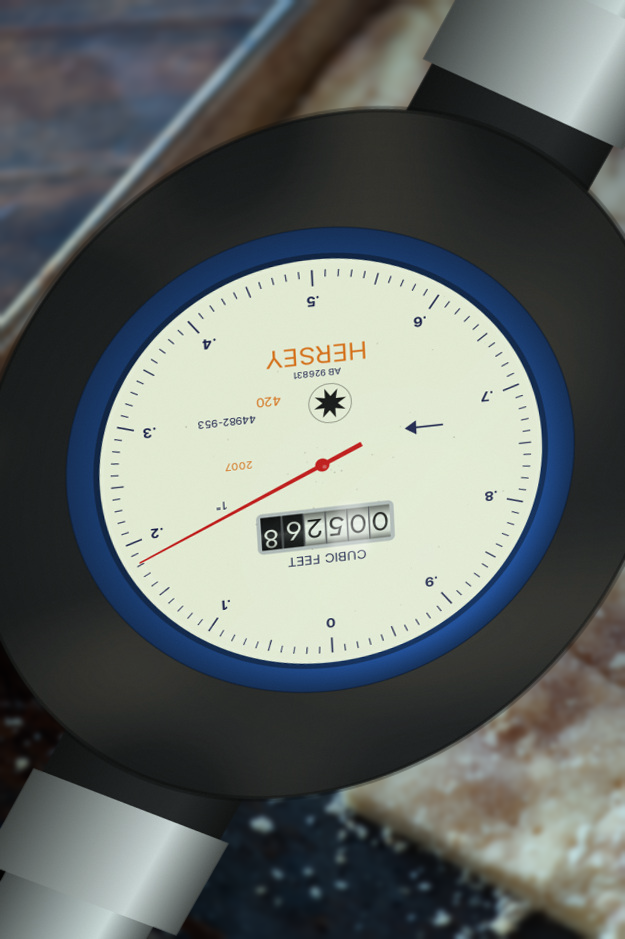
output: 5268.18 ft³
